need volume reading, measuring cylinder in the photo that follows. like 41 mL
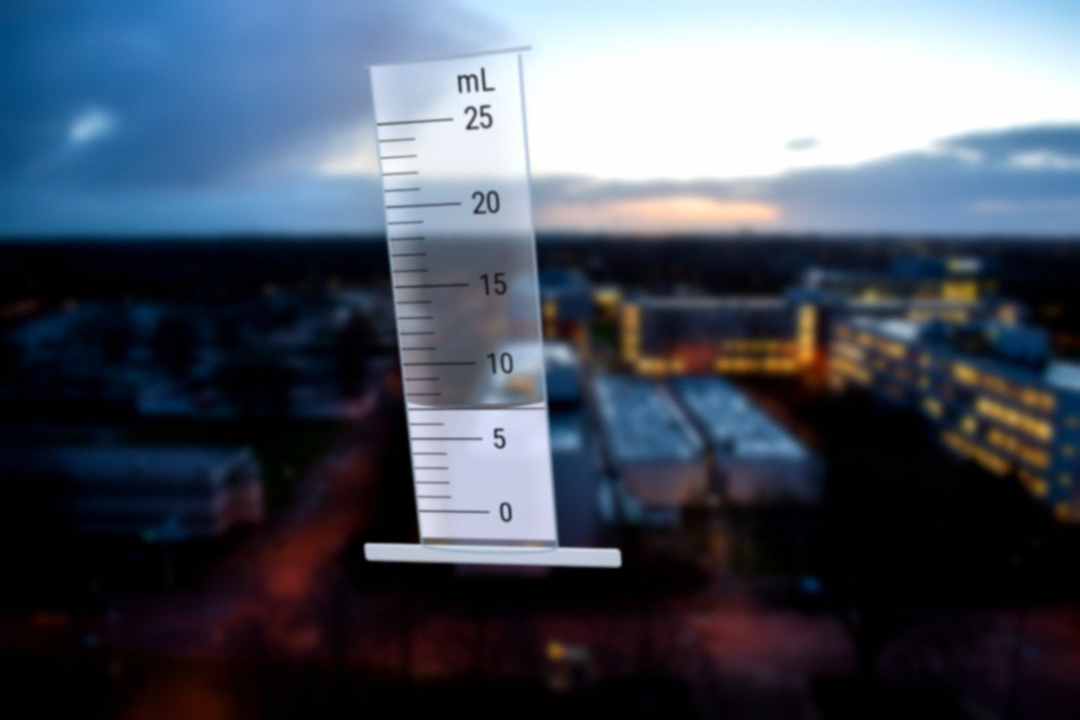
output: 7 mL
